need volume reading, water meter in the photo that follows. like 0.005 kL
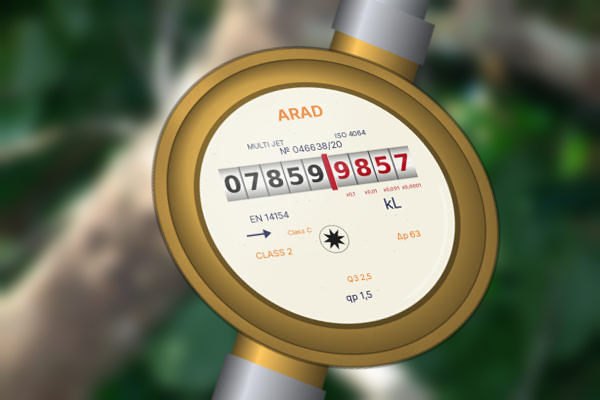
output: 7859.9857 kL
